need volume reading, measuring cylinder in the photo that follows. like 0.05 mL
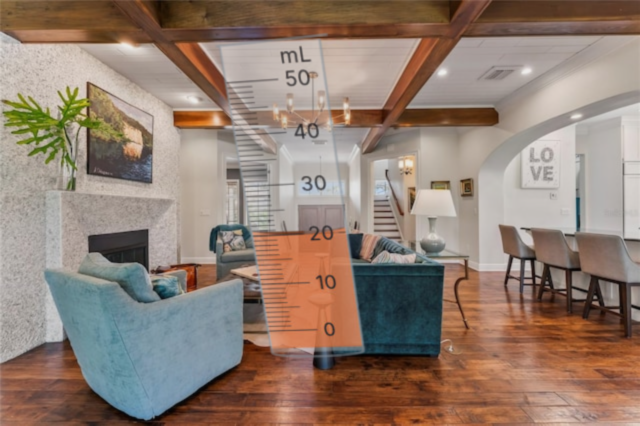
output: 20 mL
